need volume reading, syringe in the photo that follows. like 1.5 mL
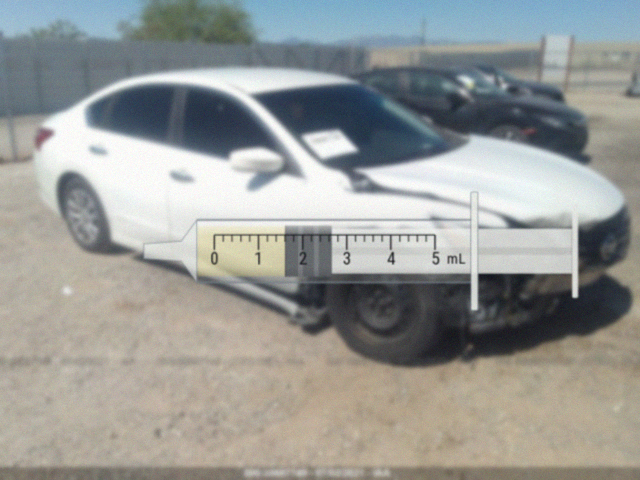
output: 1.6 mL
